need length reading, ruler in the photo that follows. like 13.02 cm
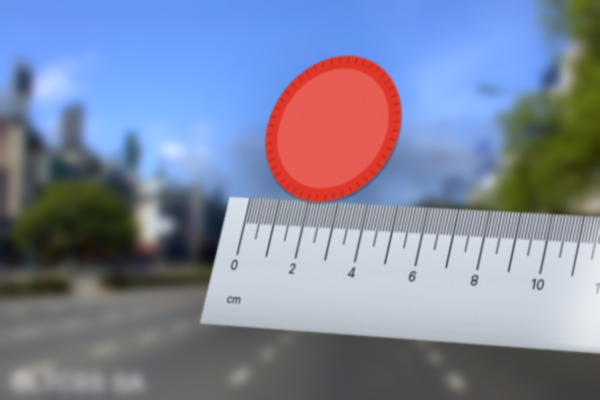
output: 4.5 cm
